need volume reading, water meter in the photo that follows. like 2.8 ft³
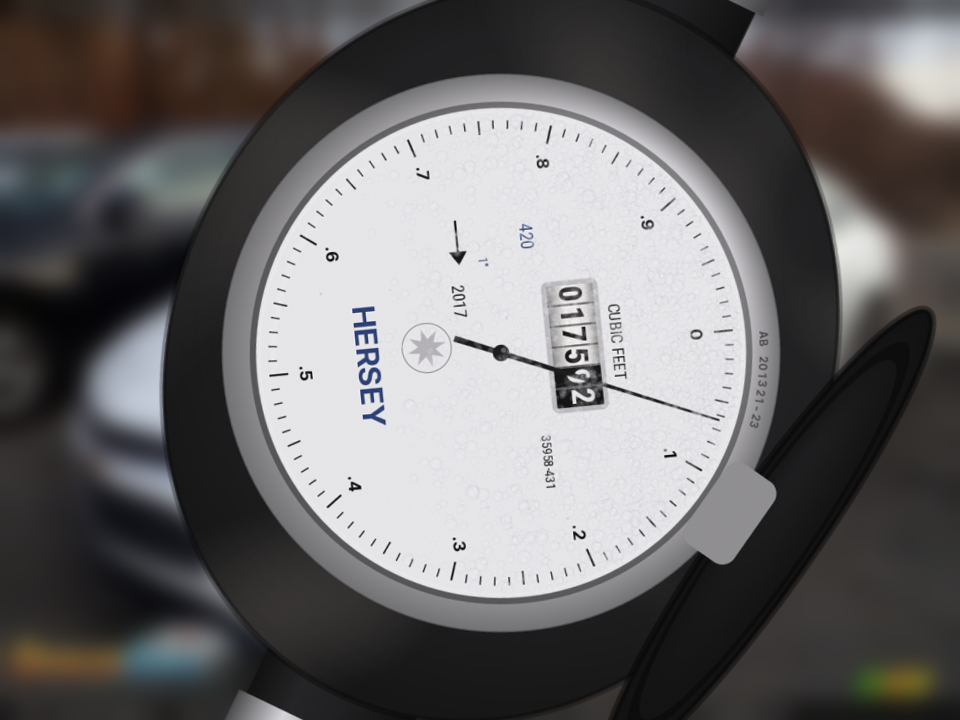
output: 17592.06 ft³
